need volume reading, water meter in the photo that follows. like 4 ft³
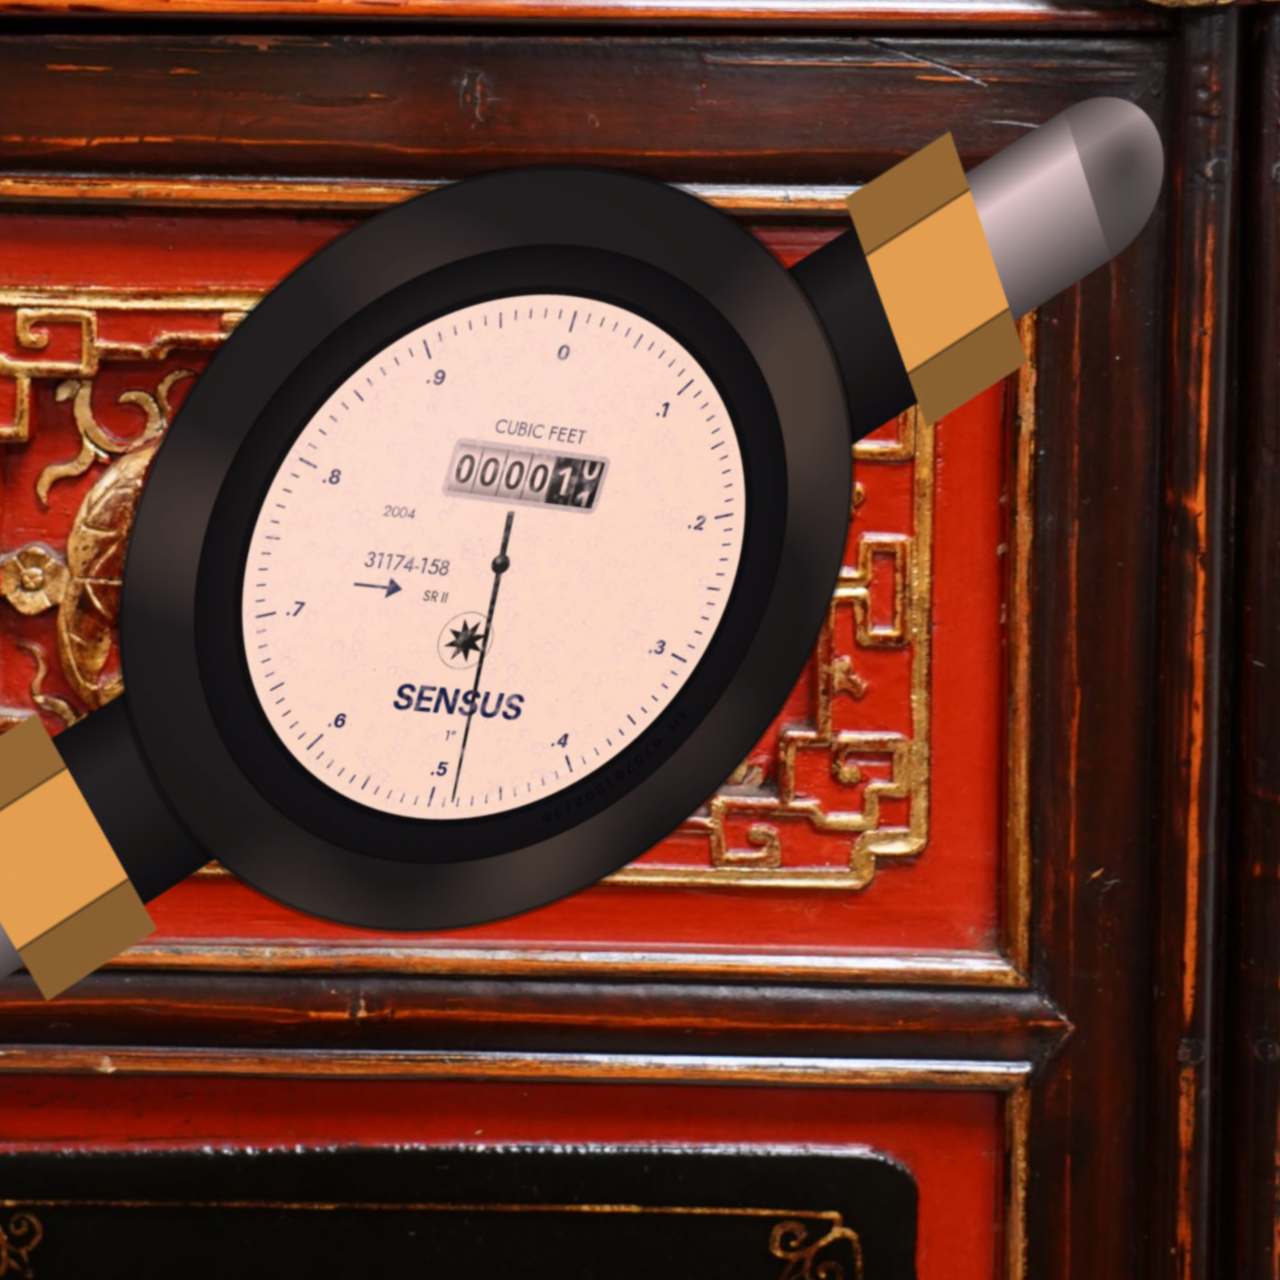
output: 10.48 ft³
